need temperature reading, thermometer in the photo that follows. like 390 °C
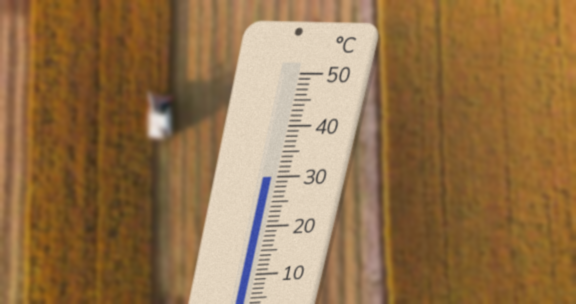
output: 30 °C
